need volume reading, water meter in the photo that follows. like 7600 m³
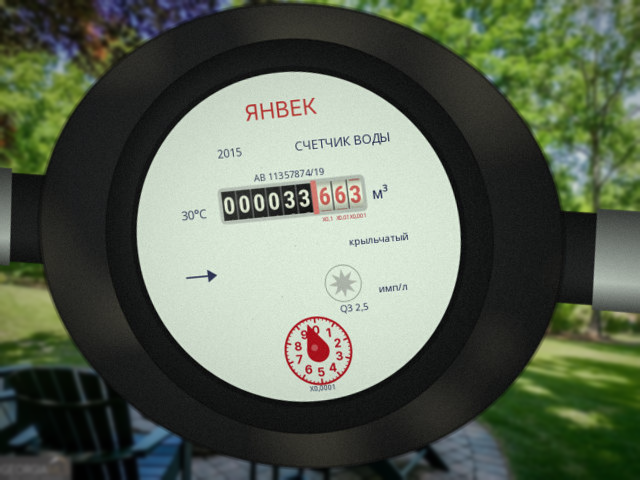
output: 33.6629 m³
